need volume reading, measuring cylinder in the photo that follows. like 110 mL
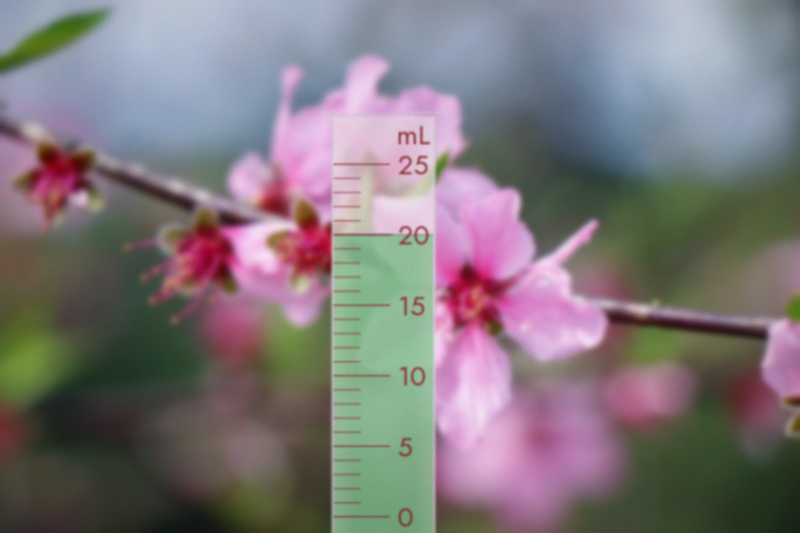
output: 20 mL
